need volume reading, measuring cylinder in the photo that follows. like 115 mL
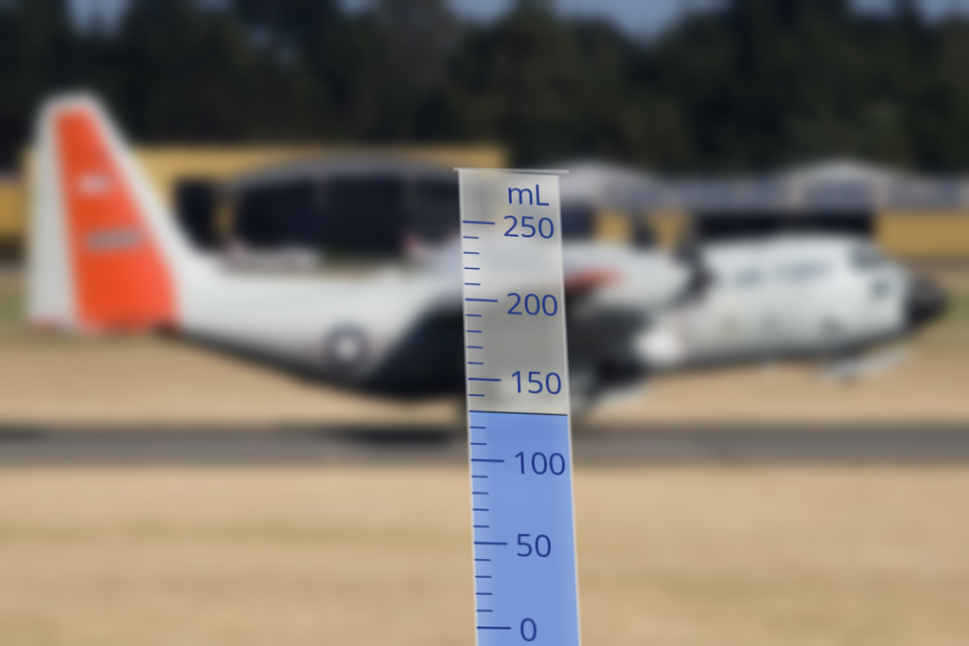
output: 130 mL
